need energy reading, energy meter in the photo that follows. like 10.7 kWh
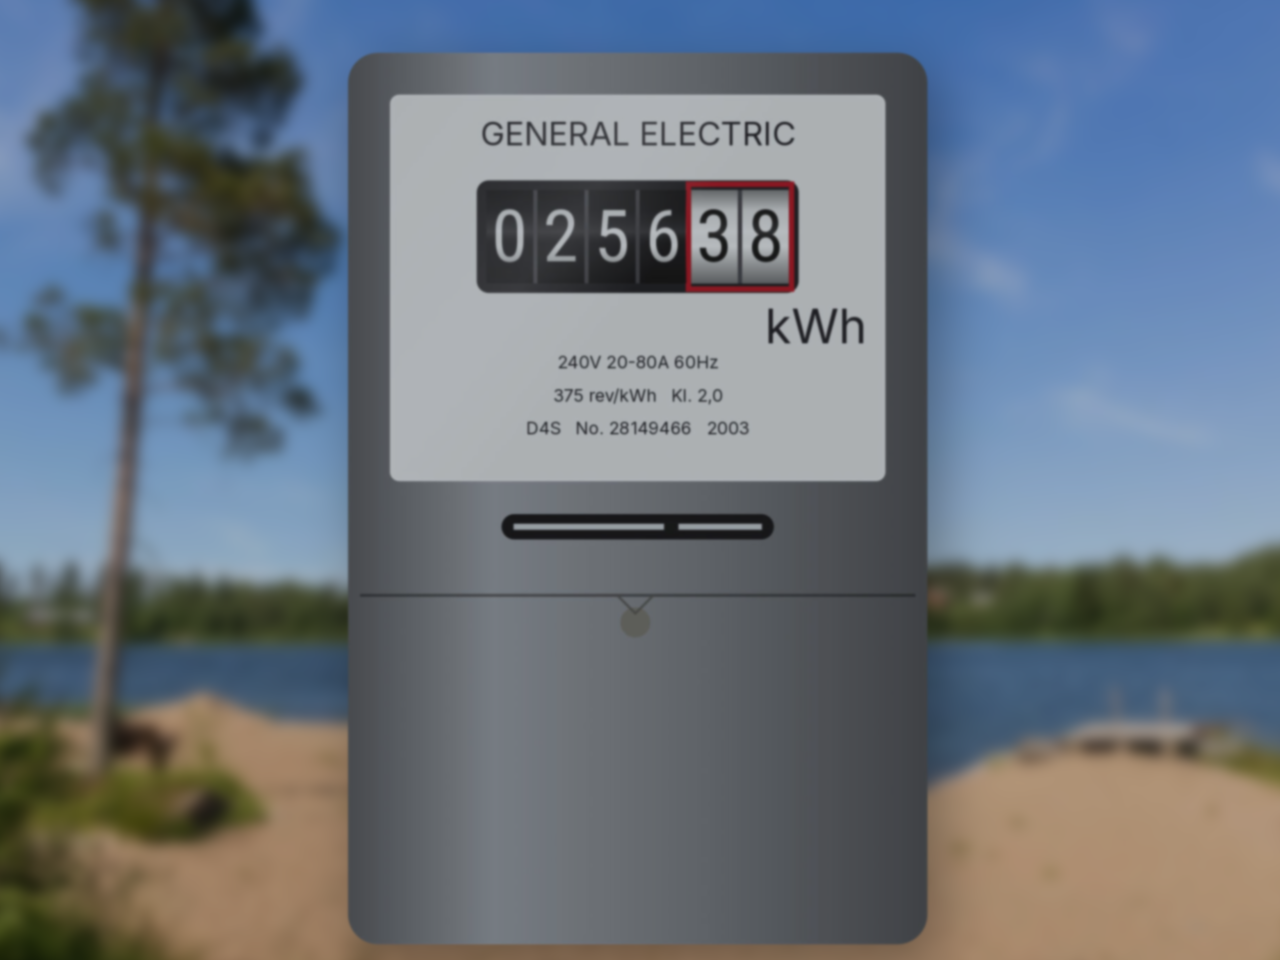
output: 256.38 kWh
